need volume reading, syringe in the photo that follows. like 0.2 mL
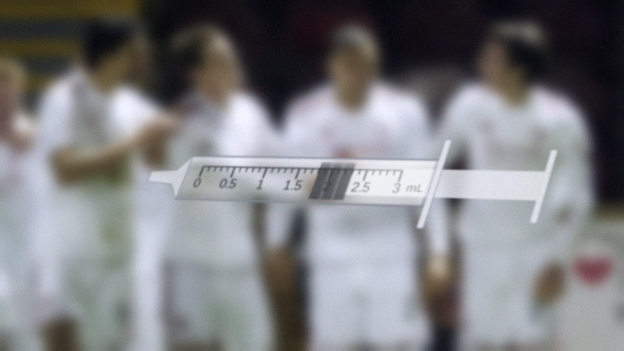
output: 1.8 mL
